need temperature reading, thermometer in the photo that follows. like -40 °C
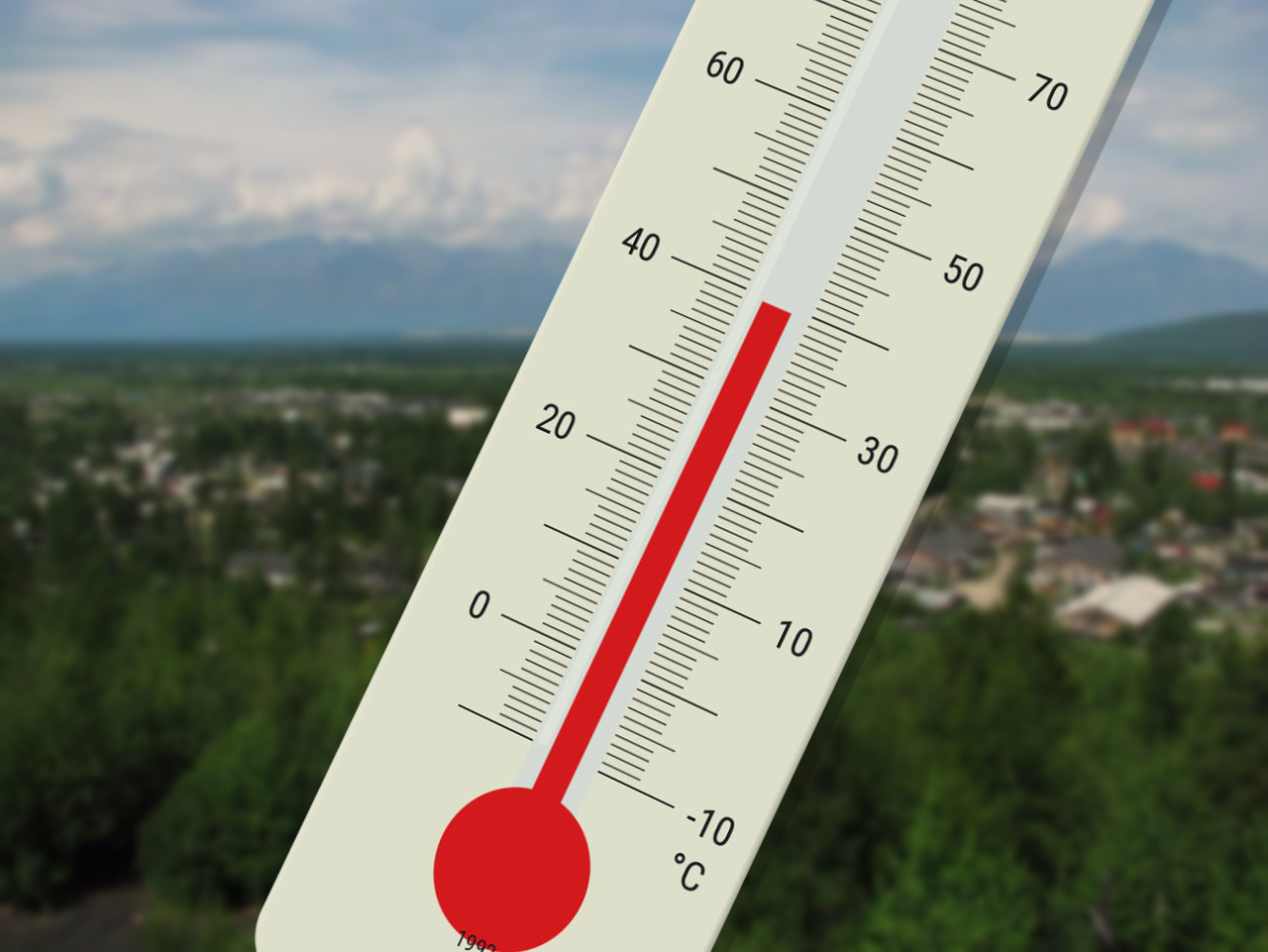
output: 39.5 °C
